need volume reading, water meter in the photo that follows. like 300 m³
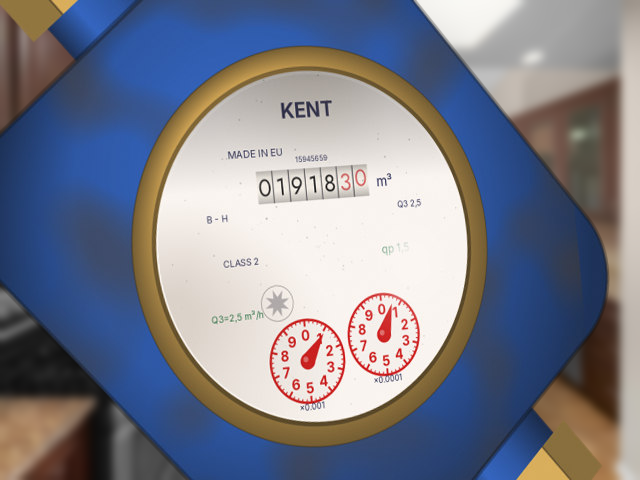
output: 1918.3010 m³
